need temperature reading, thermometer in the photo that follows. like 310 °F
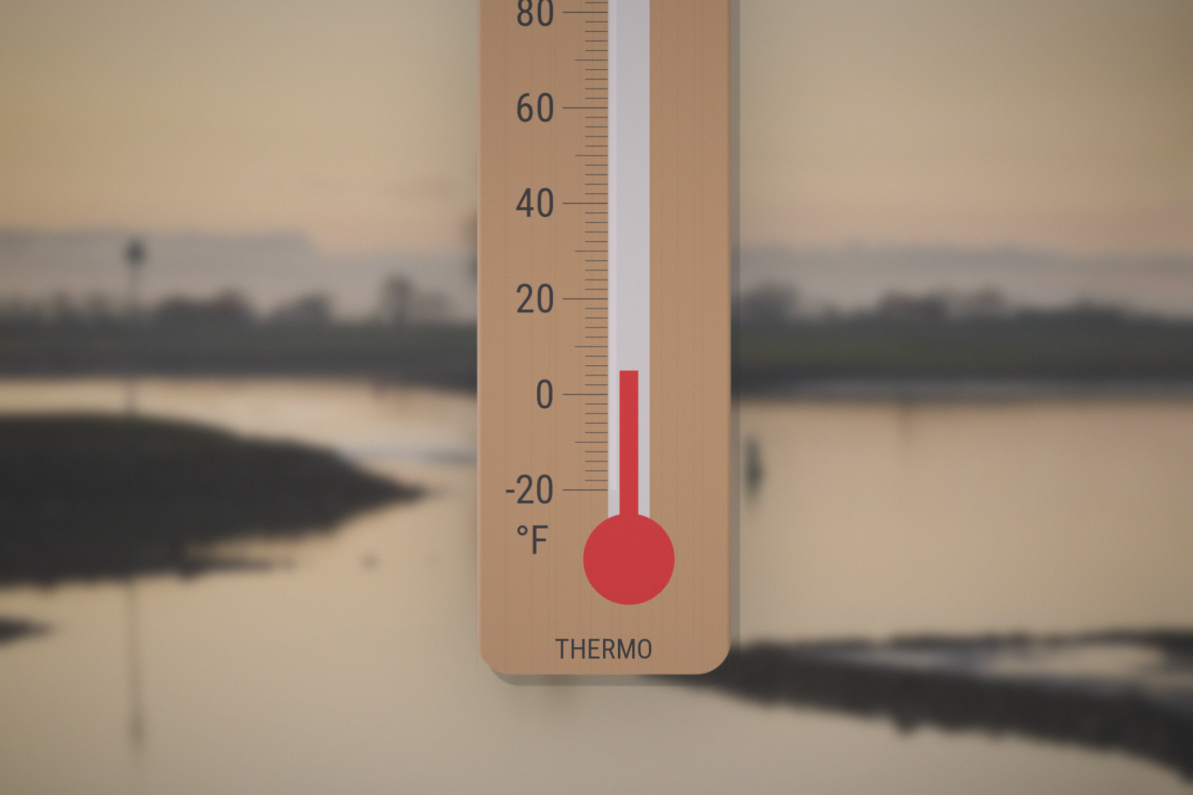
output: 5 °F
